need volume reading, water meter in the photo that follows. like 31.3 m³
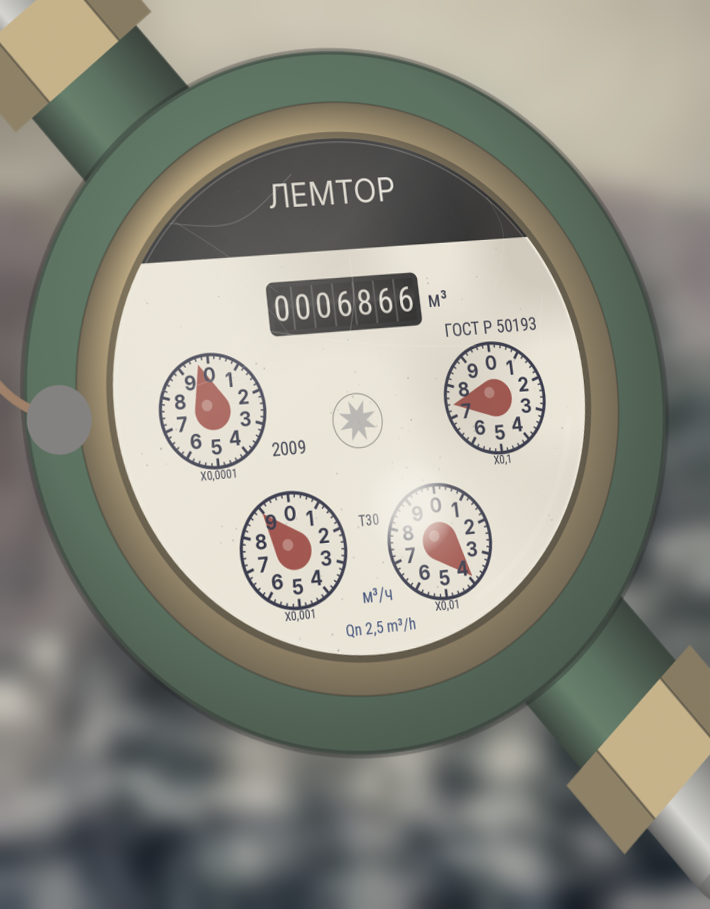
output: 6866.7389 m³
